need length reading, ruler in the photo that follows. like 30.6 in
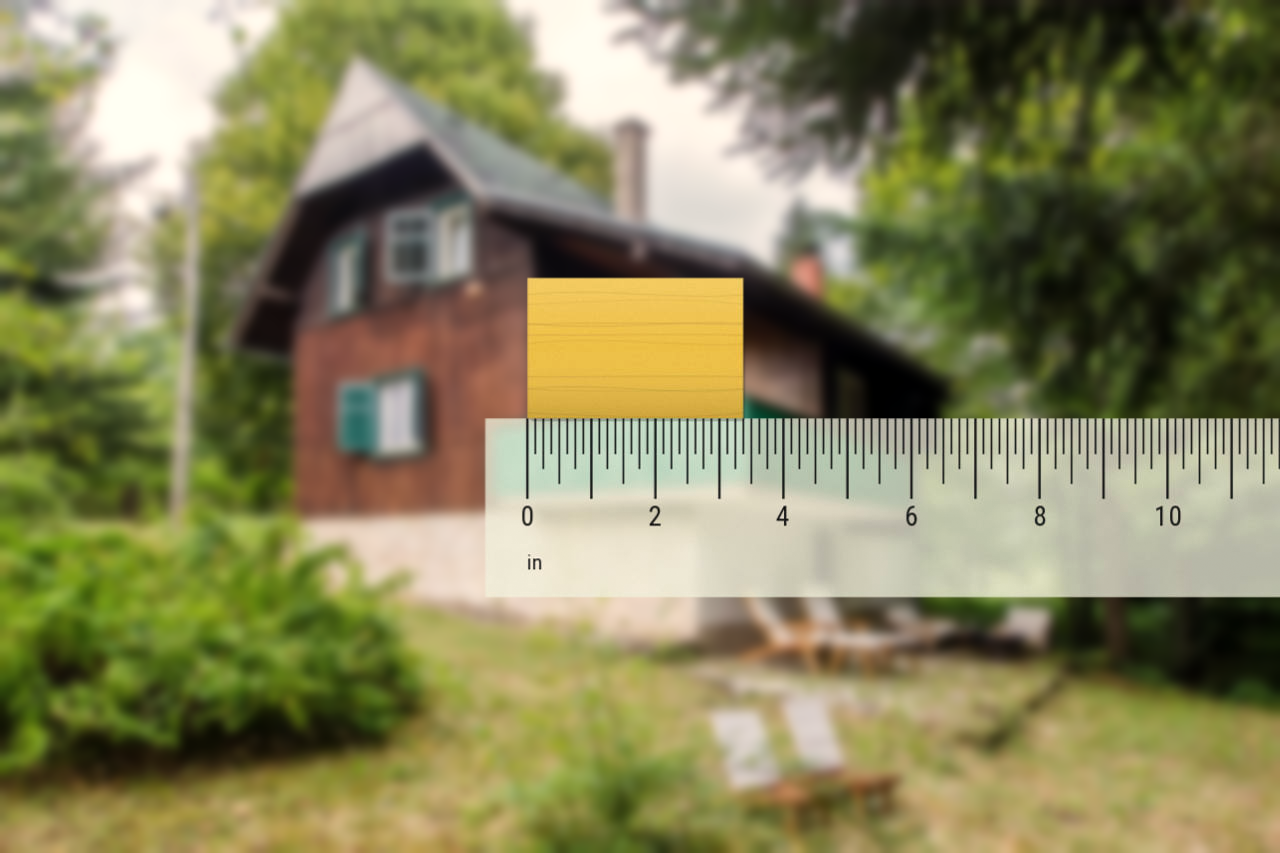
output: 3.375 in
